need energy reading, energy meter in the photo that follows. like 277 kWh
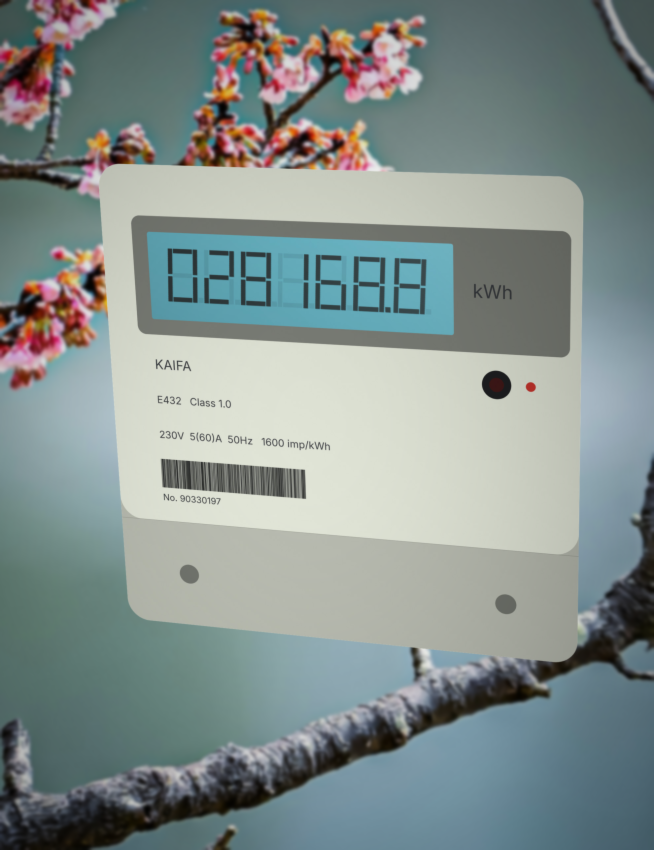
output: 28168.8 kWh
